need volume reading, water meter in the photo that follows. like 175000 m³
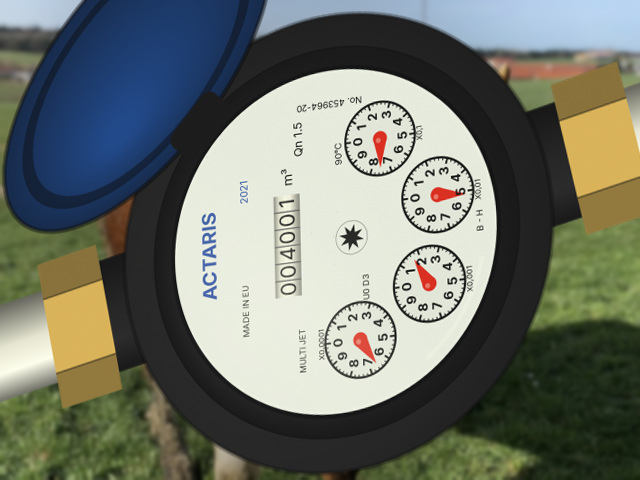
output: 4001.7516 m³
